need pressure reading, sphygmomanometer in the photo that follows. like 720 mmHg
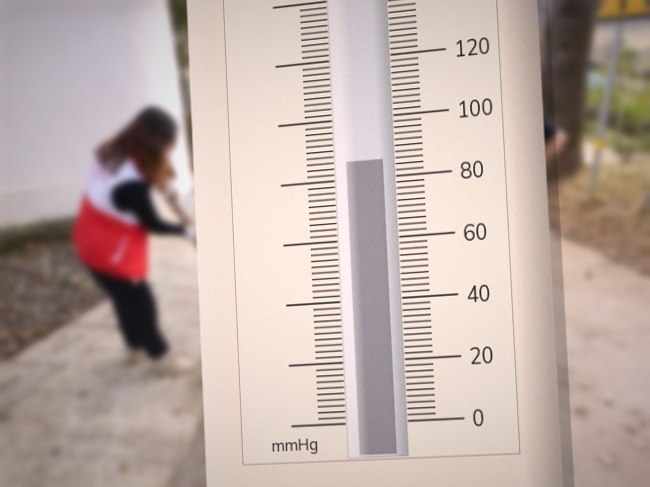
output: 86 mmHg
